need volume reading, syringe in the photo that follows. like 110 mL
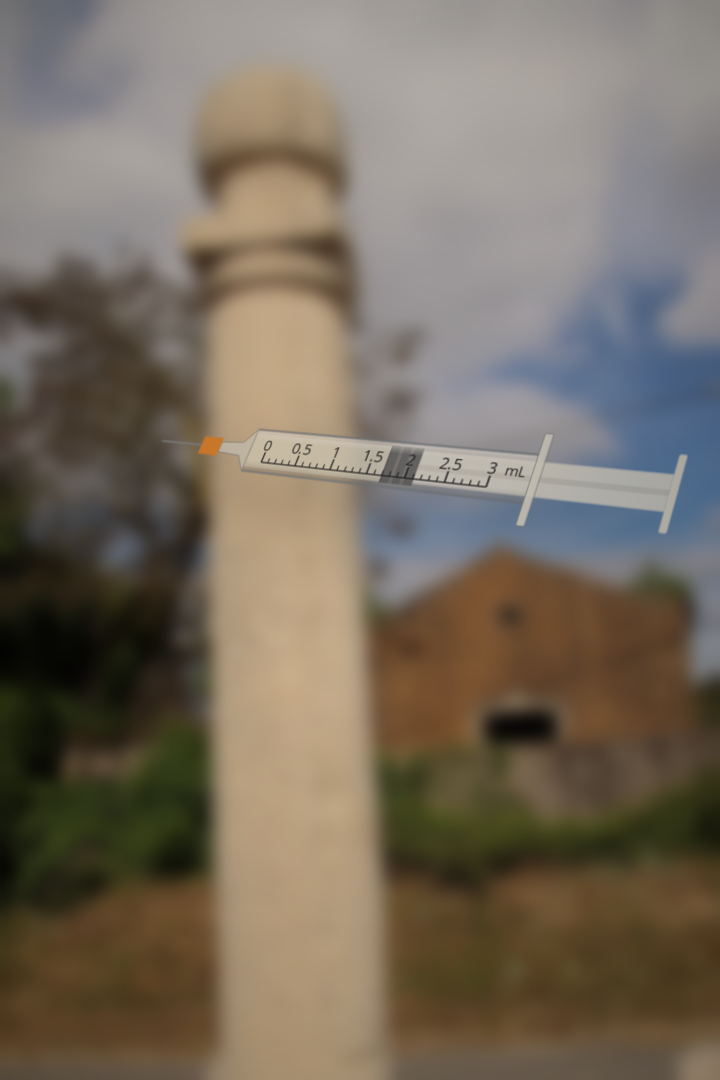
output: 1.7 mL
